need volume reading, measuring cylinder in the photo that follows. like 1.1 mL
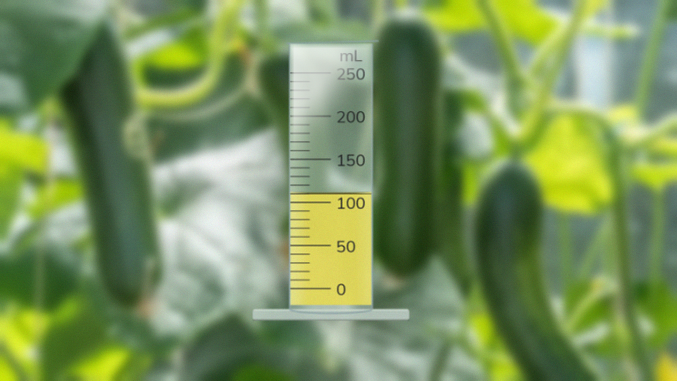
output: 110 mL
